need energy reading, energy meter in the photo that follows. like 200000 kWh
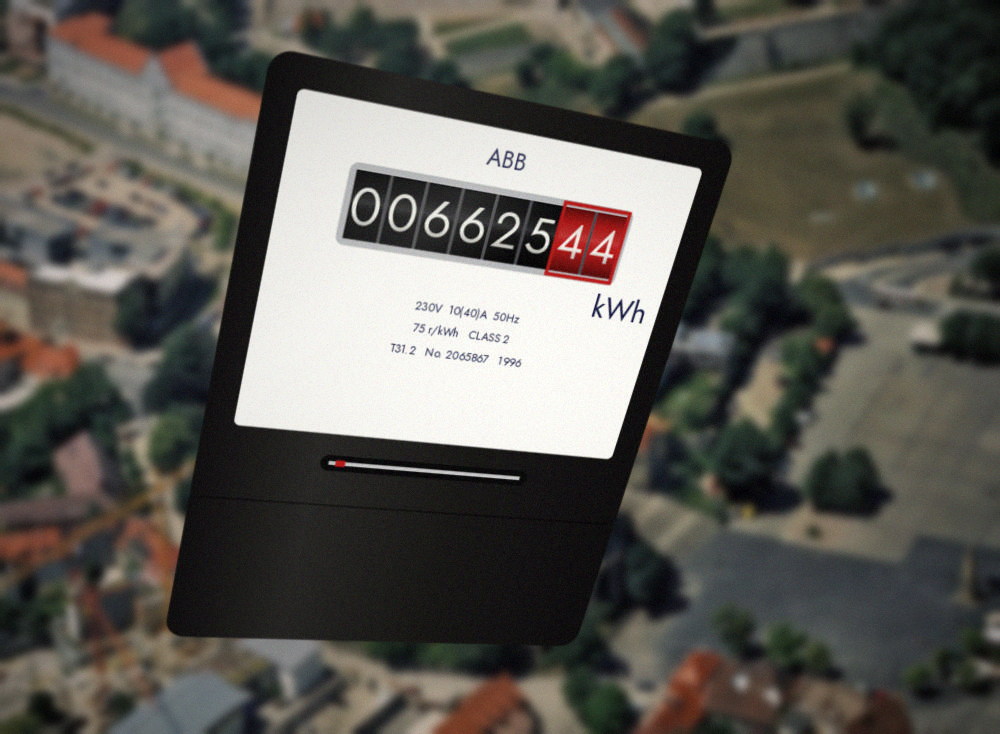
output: 6625.44 kWh
